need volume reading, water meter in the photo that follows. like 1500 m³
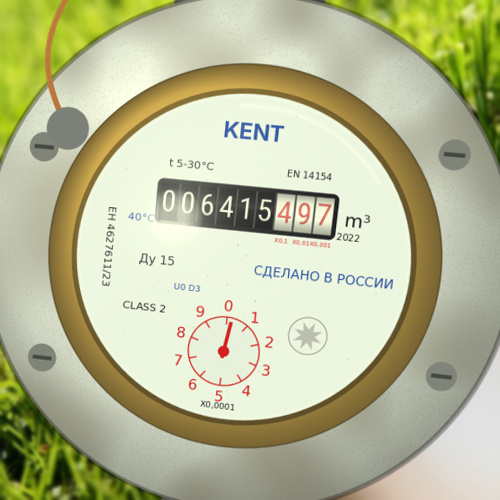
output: 6415.4970 m³
